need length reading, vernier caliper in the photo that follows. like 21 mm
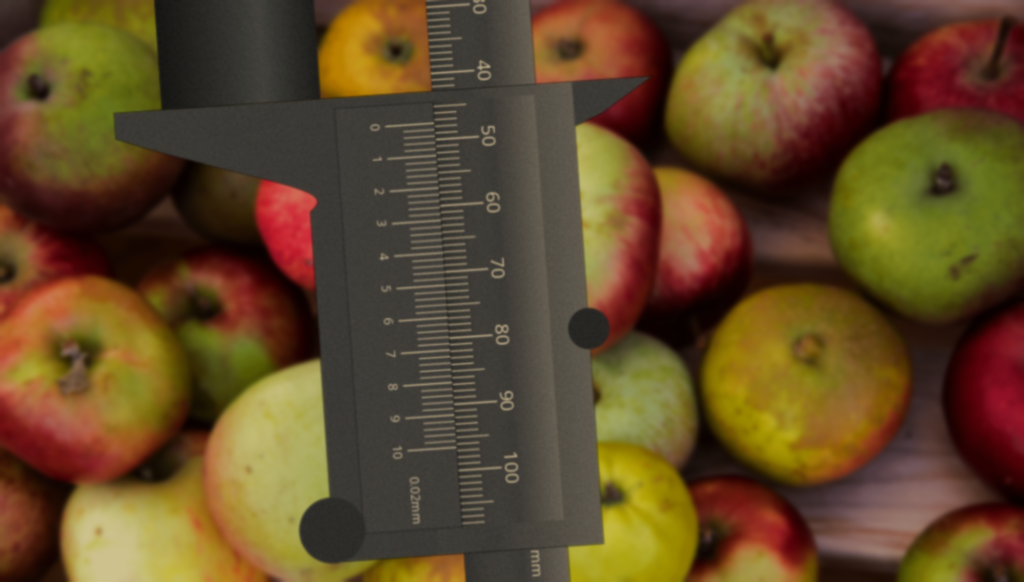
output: 47.5 mm
